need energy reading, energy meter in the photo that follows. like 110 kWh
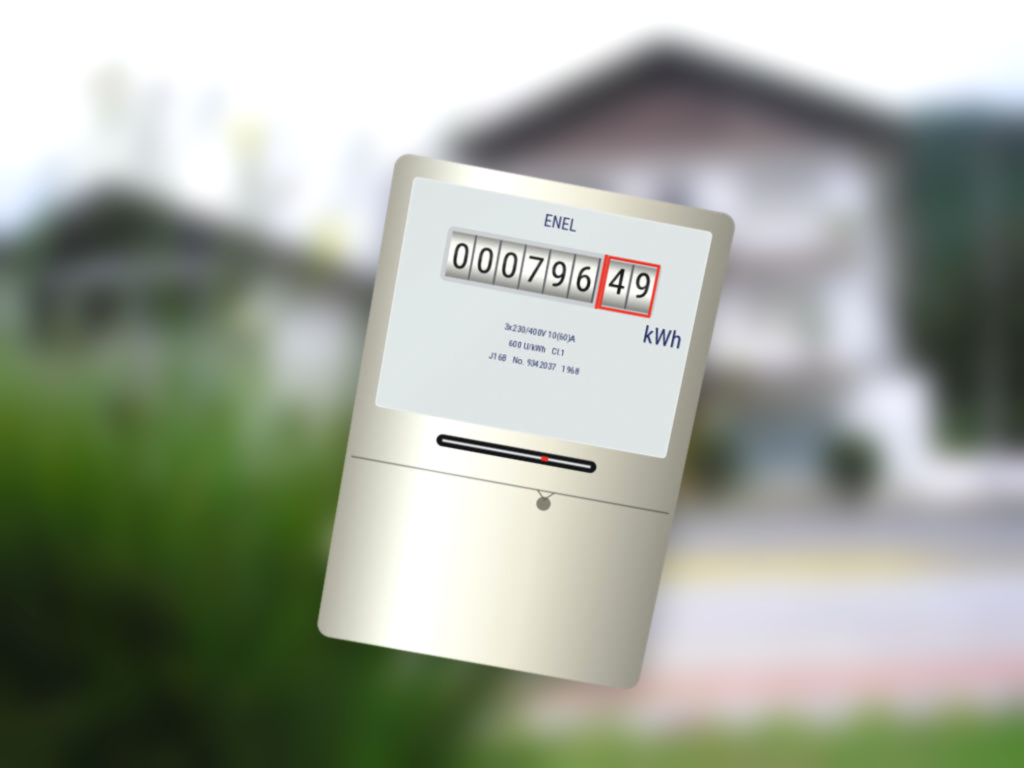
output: 796.49 kWh
